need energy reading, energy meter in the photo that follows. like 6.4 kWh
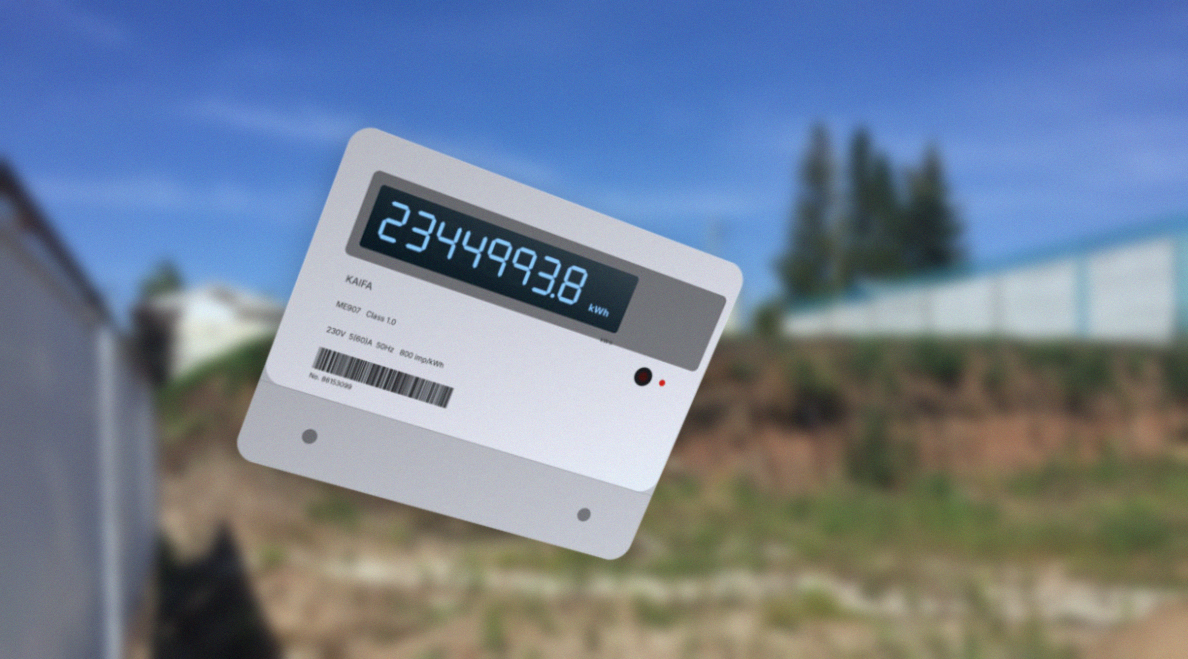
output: 2344993.8 kWh
